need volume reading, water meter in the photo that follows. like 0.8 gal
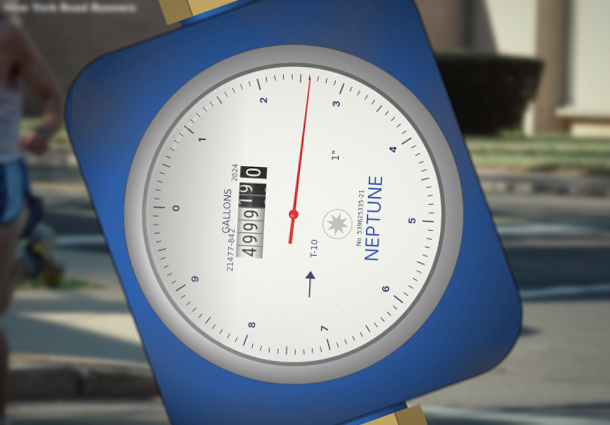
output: 4999192.6 gal
